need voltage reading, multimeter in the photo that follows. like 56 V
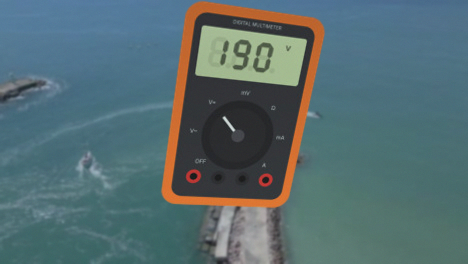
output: 190 V
